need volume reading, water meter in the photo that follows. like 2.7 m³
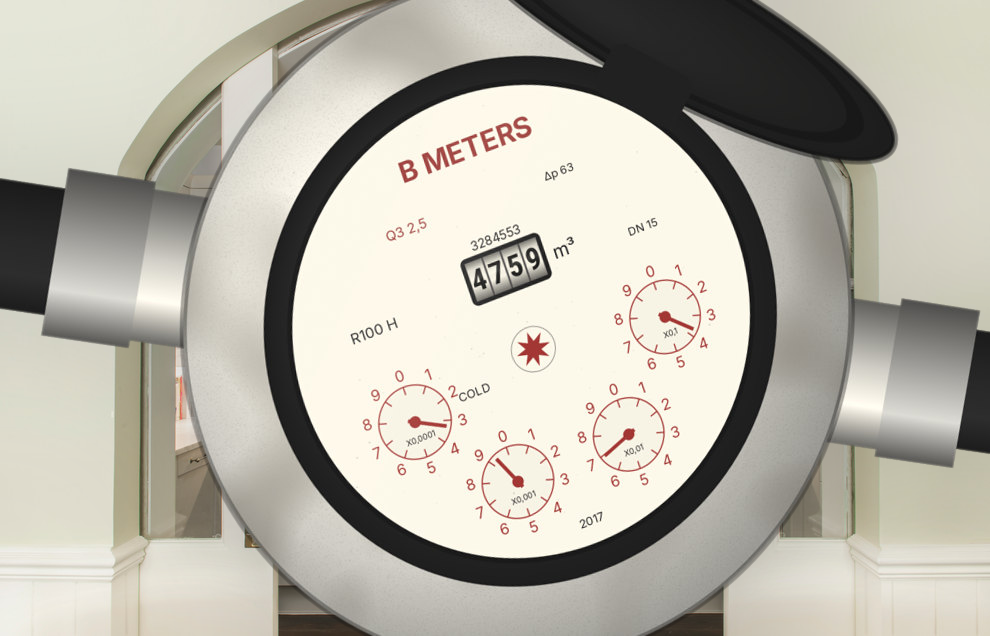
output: 4759.3693 m³
